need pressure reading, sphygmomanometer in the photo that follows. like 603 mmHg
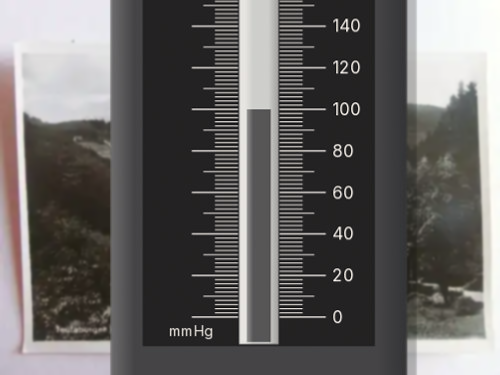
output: 100 mmHg
